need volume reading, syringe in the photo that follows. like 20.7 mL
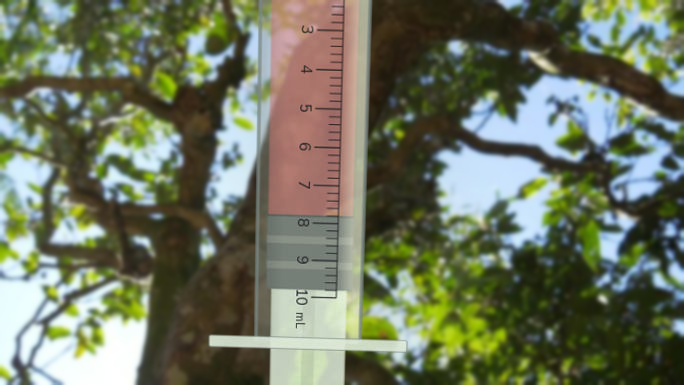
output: 7.8 mL
